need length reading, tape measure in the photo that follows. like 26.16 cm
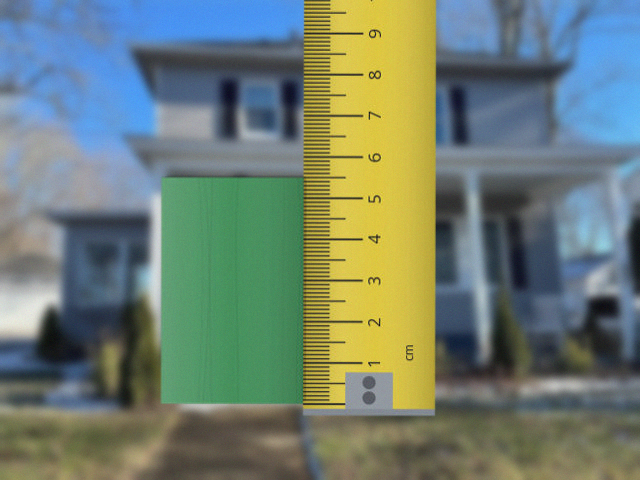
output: 5.5 cm
